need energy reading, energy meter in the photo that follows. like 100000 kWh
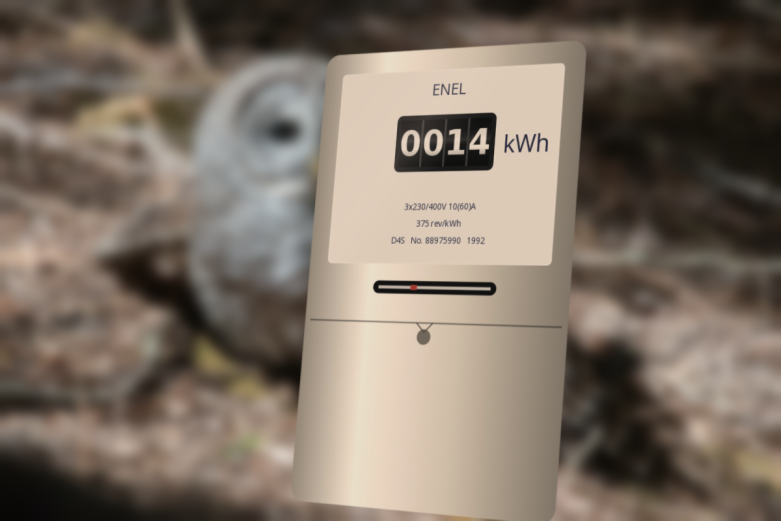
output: 14 kWh
